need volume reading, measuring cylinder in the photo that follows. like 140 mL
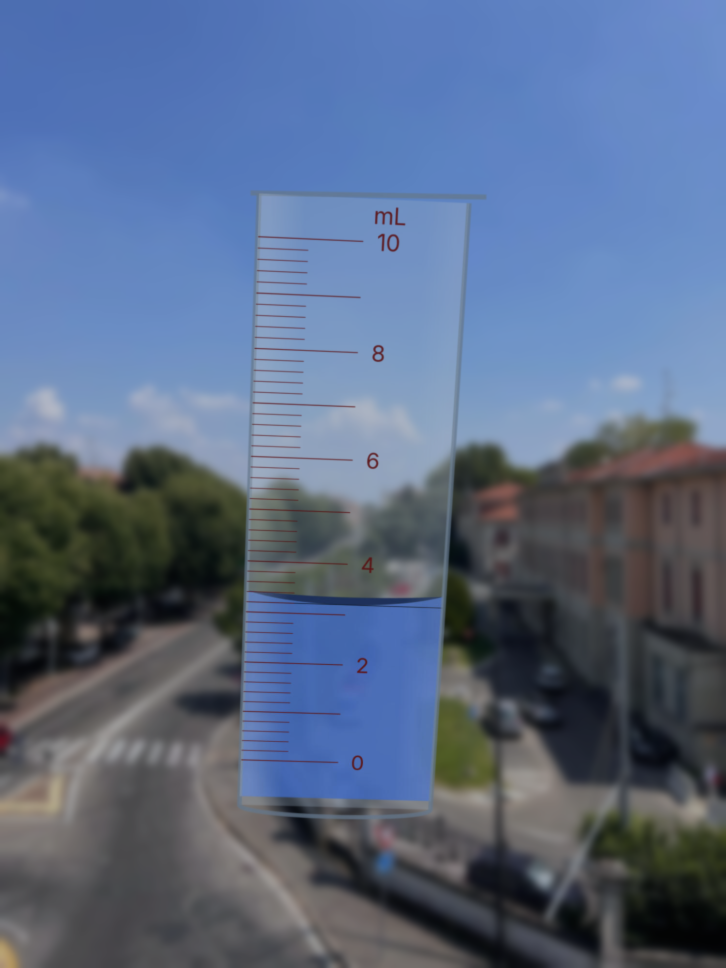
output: 3.2 mL
